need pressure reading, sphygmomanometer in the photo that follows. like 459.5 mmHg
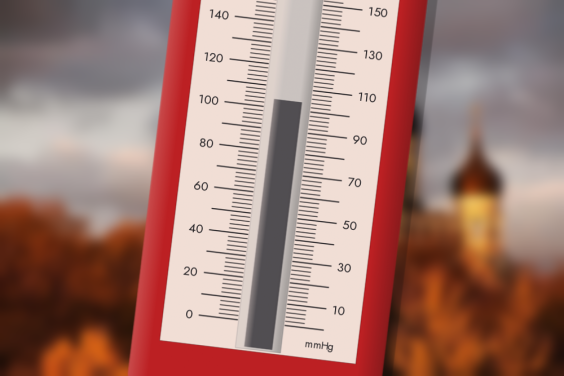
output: 104 mmHg
